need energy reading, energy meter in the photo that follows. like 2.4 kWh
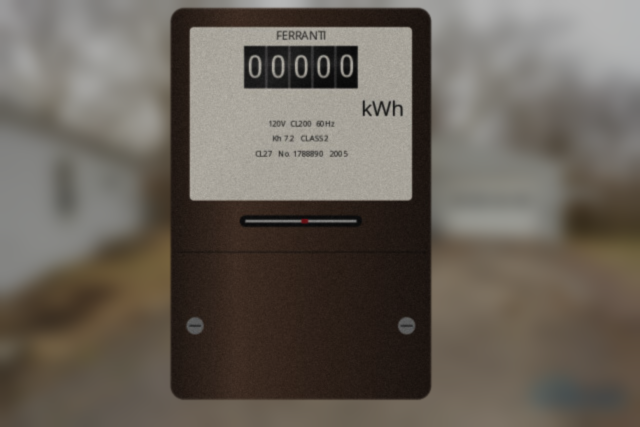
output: 0 kWh
